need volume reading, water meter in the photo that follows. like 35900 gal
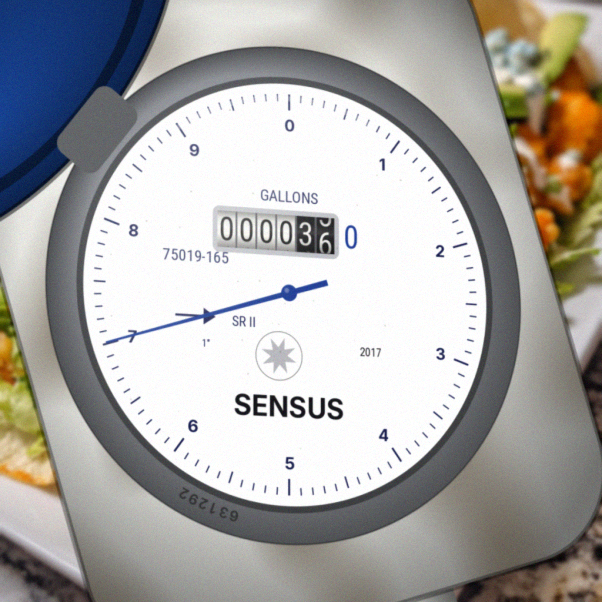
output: 357.0 gal
